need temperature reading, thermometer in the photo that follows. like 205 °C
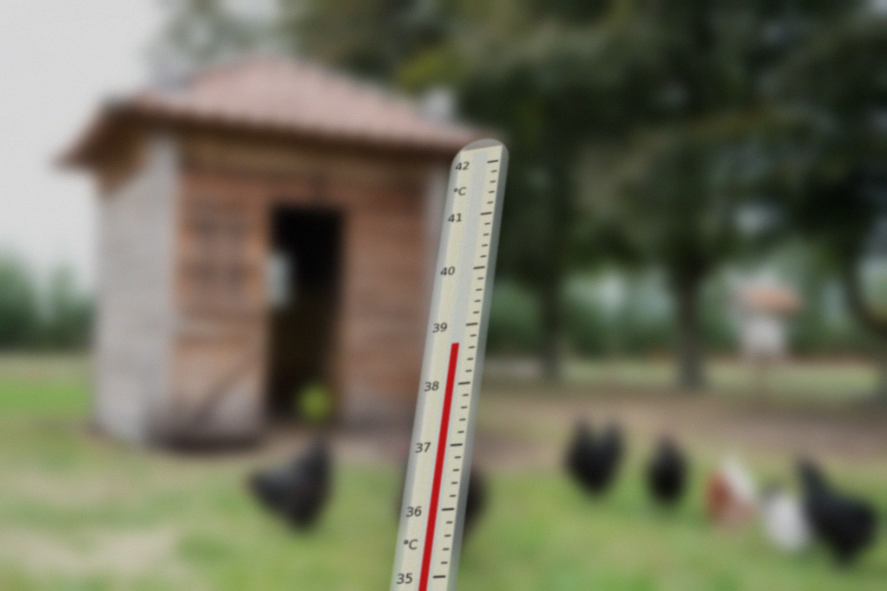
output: 38.7 °C
